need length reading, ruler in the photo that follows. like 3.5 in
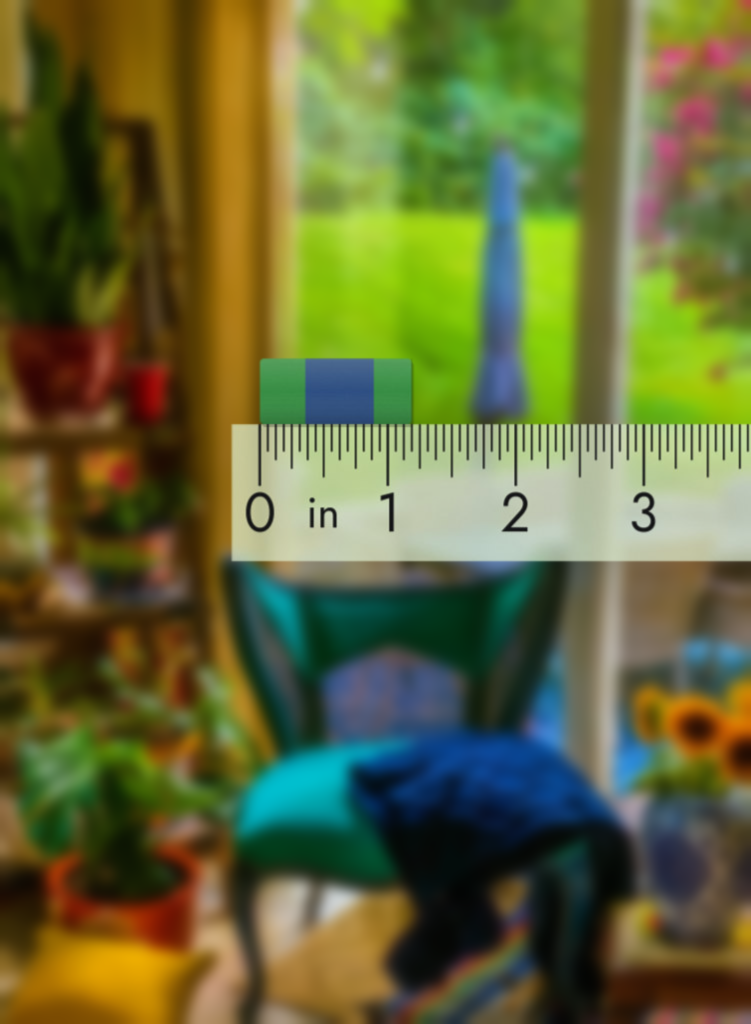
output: 1.1875 in
